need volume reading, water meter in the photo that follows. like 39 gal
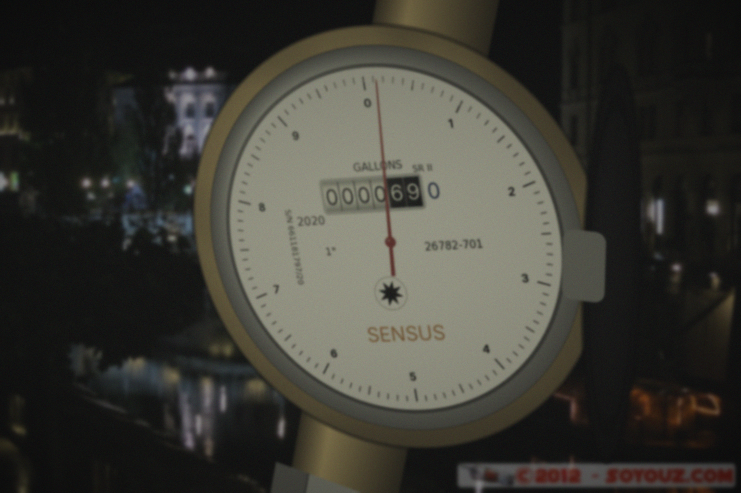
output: 690.1 gal
